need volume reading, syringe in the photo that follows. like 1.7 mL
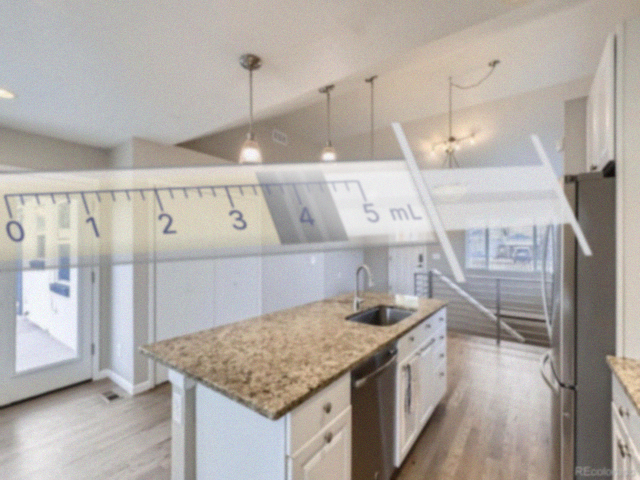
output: 3.5 mL
